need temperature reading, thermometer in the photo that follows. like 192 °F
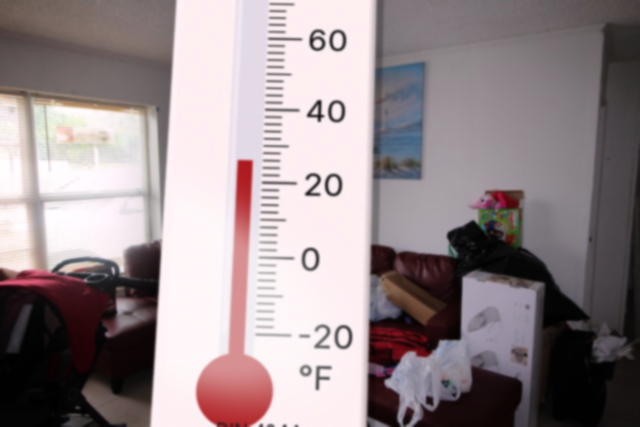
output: 26 °F
